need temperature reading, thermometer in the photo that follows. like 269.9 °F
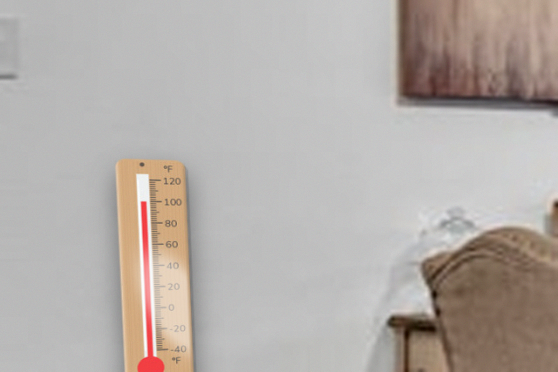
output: 100 °F
